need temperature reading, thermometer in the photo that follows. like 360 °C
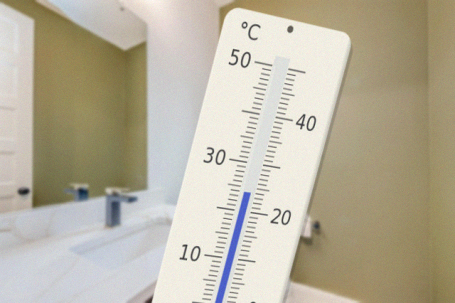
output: 24 °C
